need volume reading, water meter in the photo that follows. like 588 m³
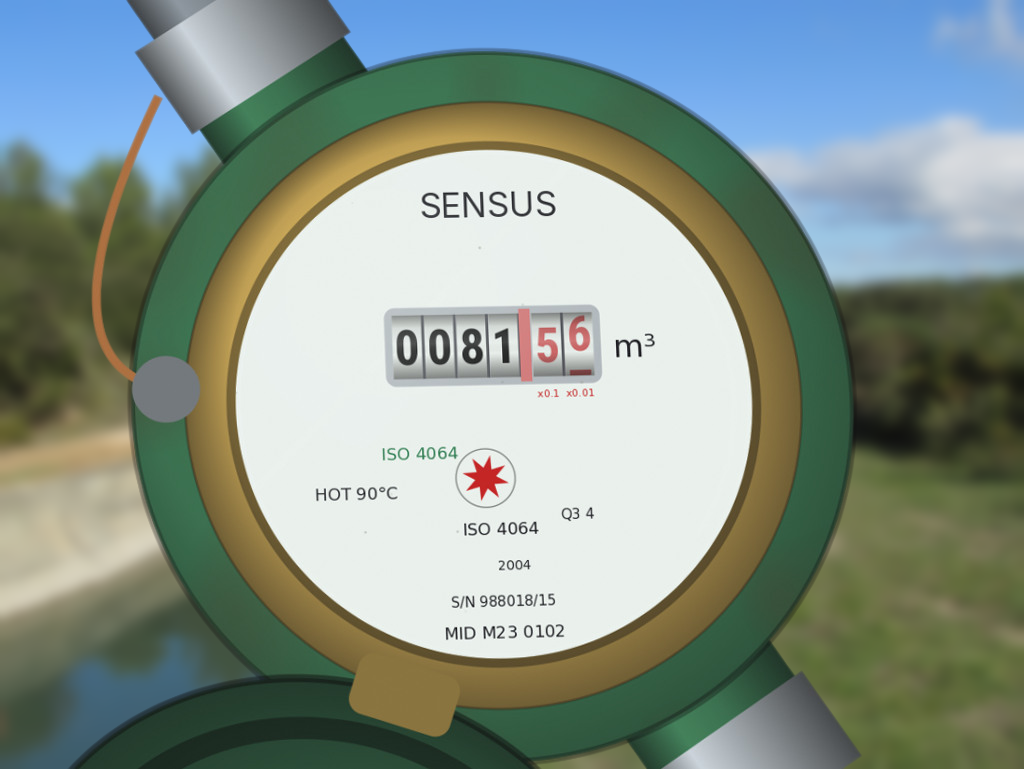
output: 81.56 m³
